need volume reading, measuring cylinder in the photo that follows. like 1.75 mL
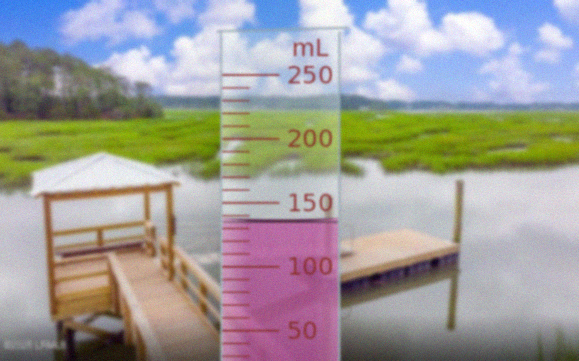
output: 135 mL
